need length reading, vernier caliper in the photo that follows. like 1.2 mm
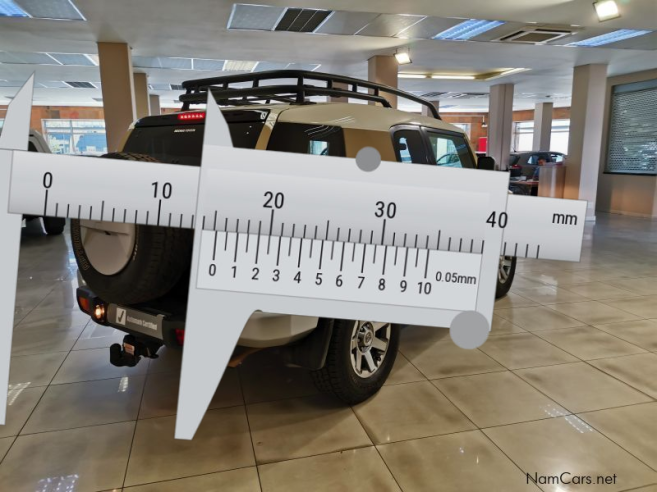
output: 15.2 mm
